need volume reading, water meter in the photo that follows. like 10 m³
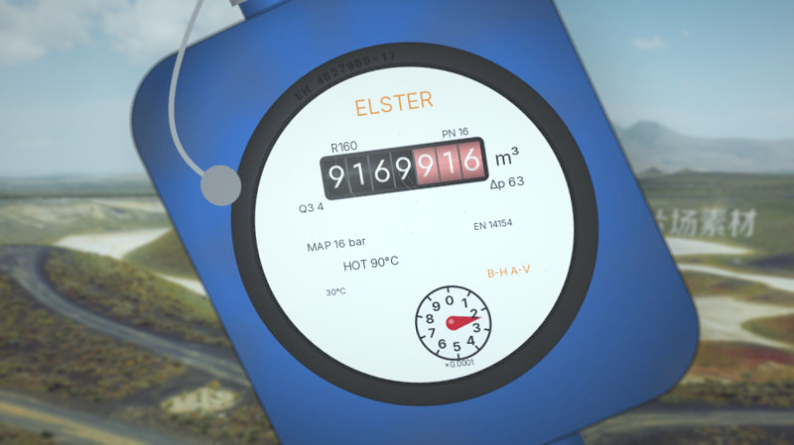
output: 9169.9162 m³
